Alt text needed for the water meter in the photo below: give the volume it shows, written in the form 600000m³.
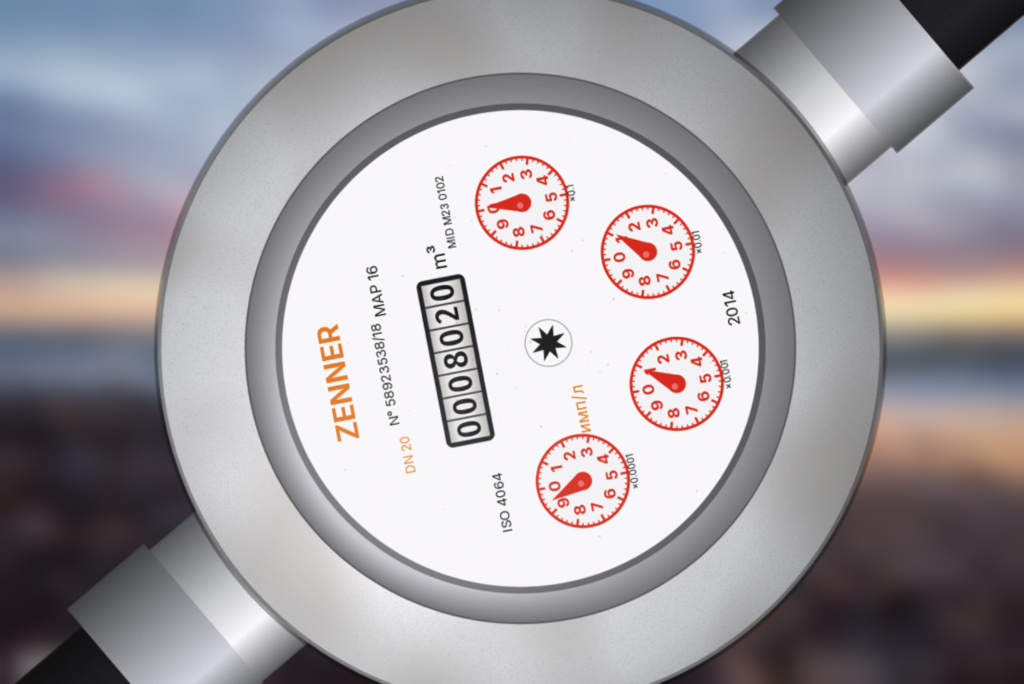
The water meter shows 8020.0109m³
